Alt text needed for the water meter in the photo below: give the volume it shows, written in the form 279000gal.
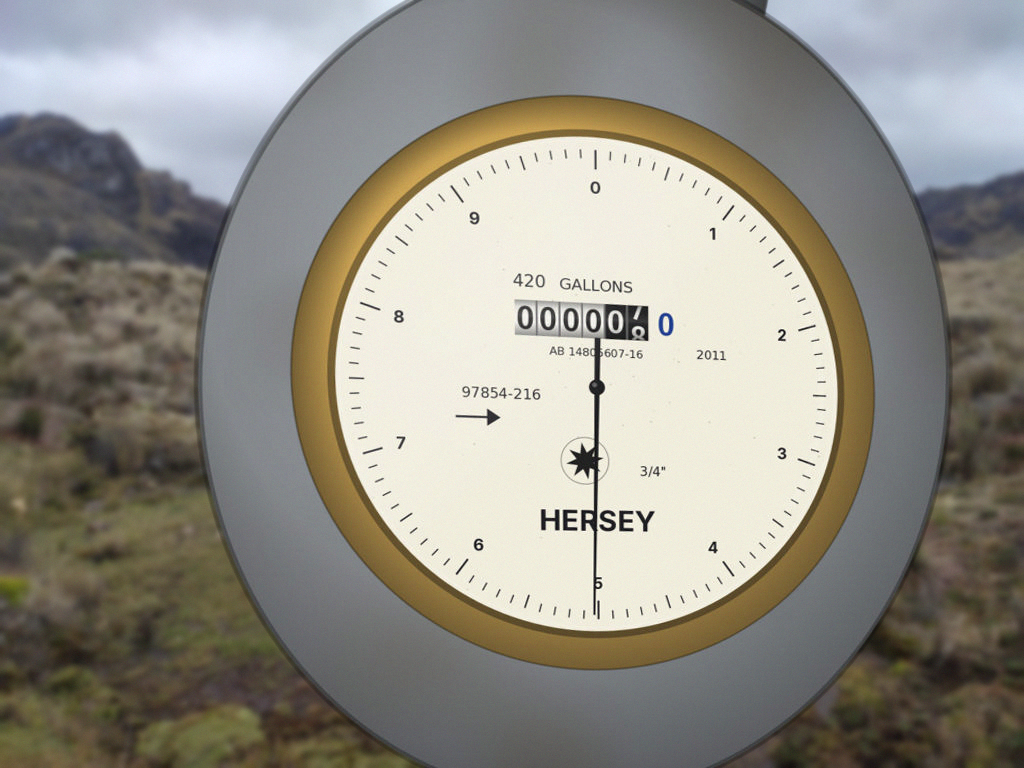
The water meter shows 75.0gal
